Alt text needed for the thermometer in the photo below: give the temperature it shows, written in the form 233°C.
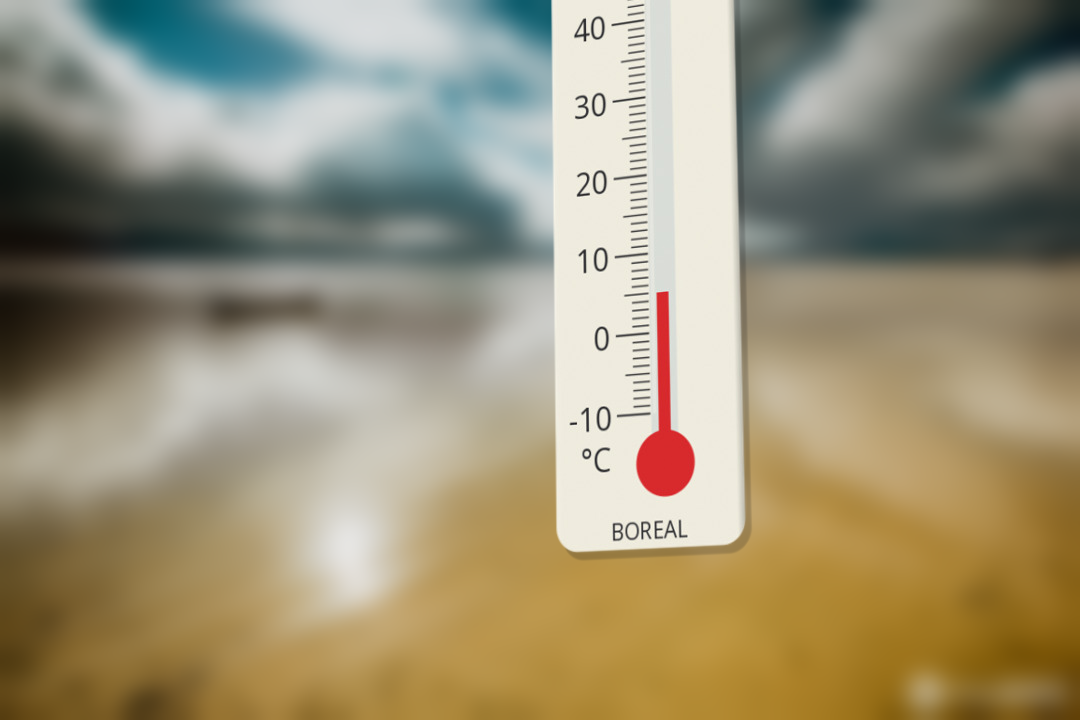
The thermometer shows 5°C
